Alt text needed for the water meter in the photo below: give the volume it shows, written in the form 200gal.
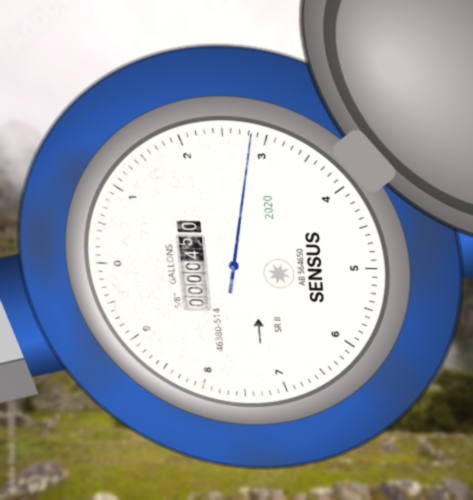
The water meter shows 452.8gal
